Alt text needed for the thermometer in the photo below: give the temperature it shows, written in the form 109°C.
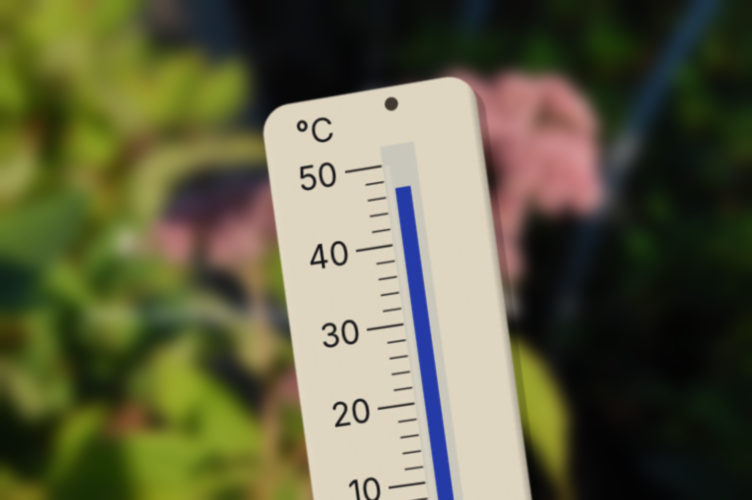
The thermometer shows 47°C
